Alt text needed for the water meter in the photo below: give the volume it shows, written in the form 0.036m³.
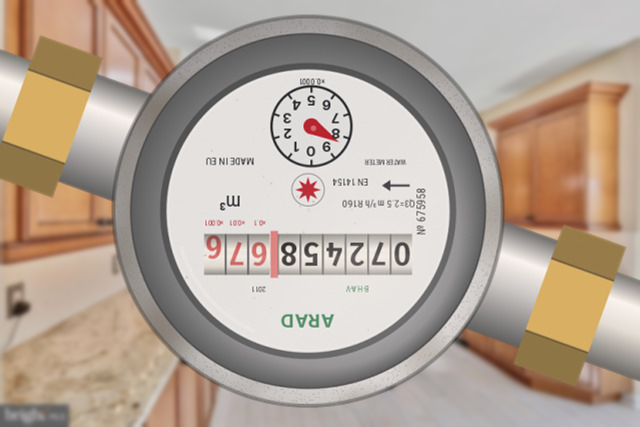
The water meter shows 72458.6758m³
